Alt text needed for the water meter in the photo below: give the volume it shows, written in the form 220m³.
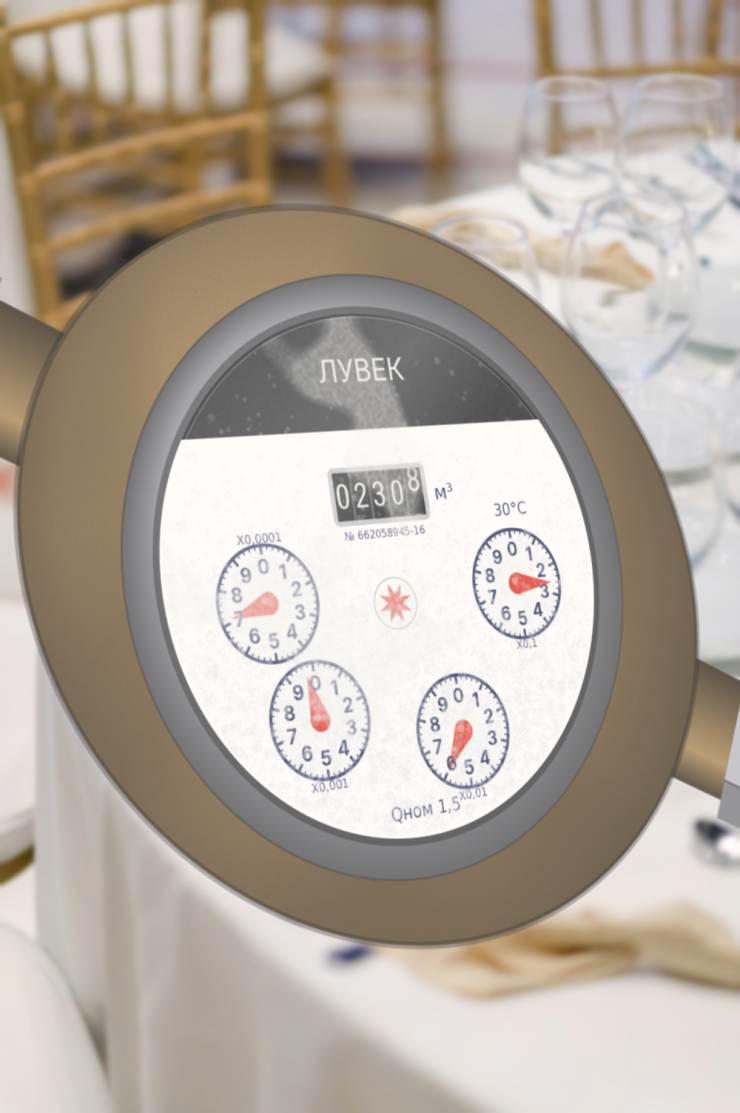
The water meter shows 2308.2597m³
